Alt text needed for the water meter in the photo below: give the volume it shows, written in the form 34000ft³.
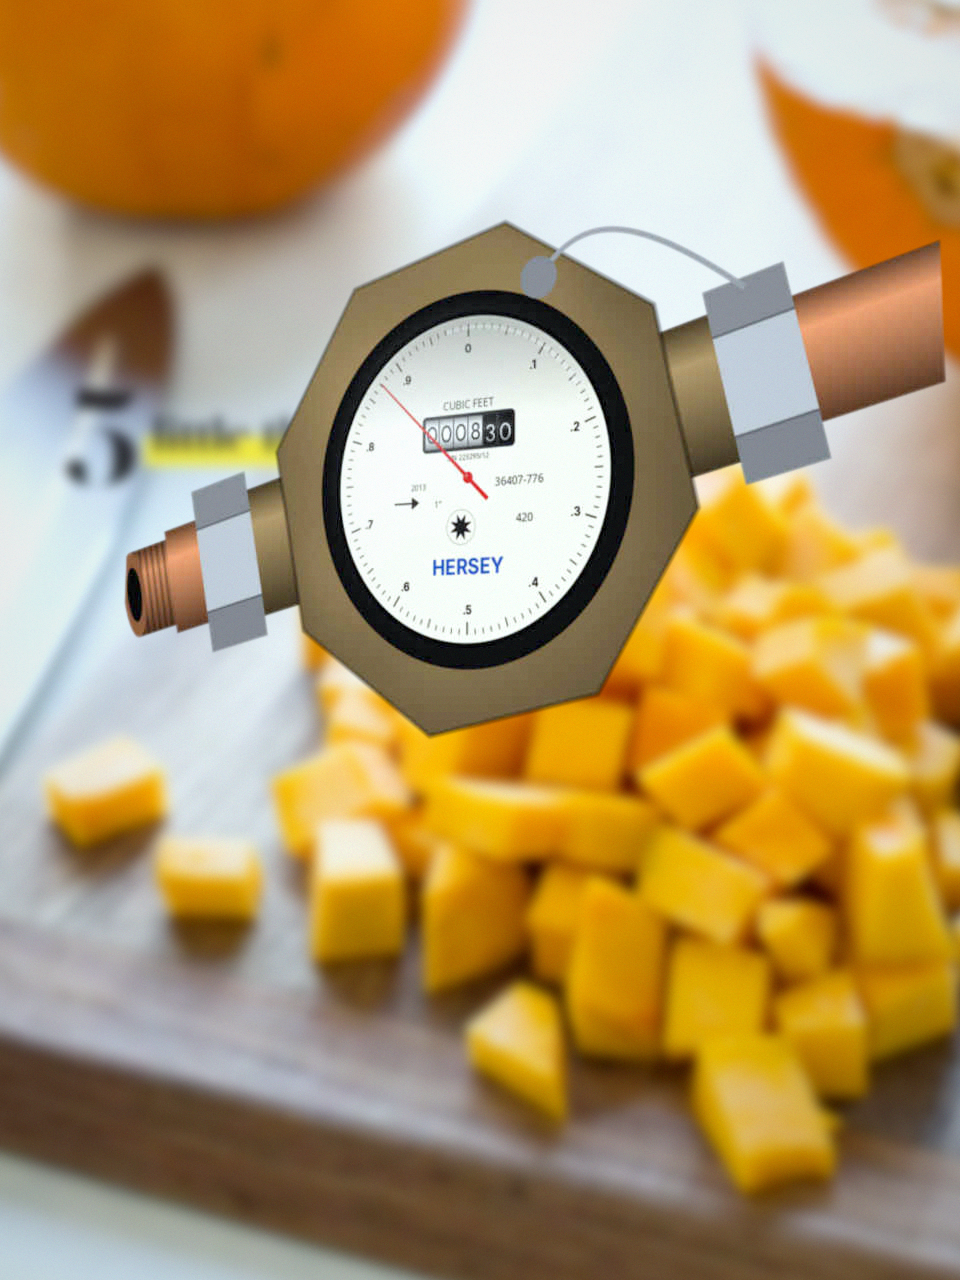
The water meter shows 829.87ft³
